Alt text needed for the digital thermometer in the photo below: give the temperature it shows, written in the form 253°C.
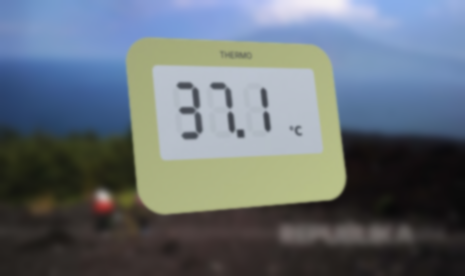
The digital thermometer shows 37.1°C
